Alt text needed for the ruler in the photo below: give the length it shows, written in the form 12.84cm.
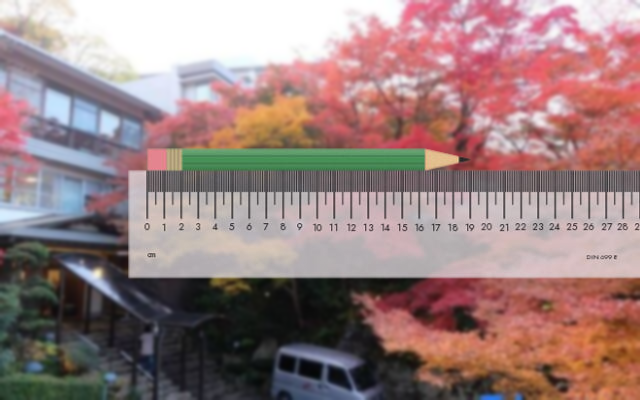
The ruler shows 19cm
